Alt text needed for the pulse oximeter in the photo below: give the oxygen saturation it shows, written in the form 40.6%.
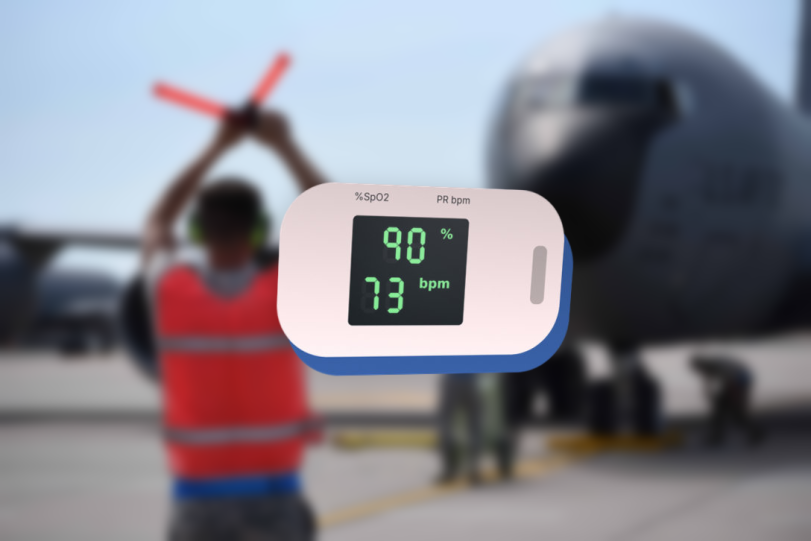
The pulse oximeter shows 90%
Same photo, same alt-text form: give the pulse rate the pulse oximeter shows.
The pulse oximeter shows 73bpm
